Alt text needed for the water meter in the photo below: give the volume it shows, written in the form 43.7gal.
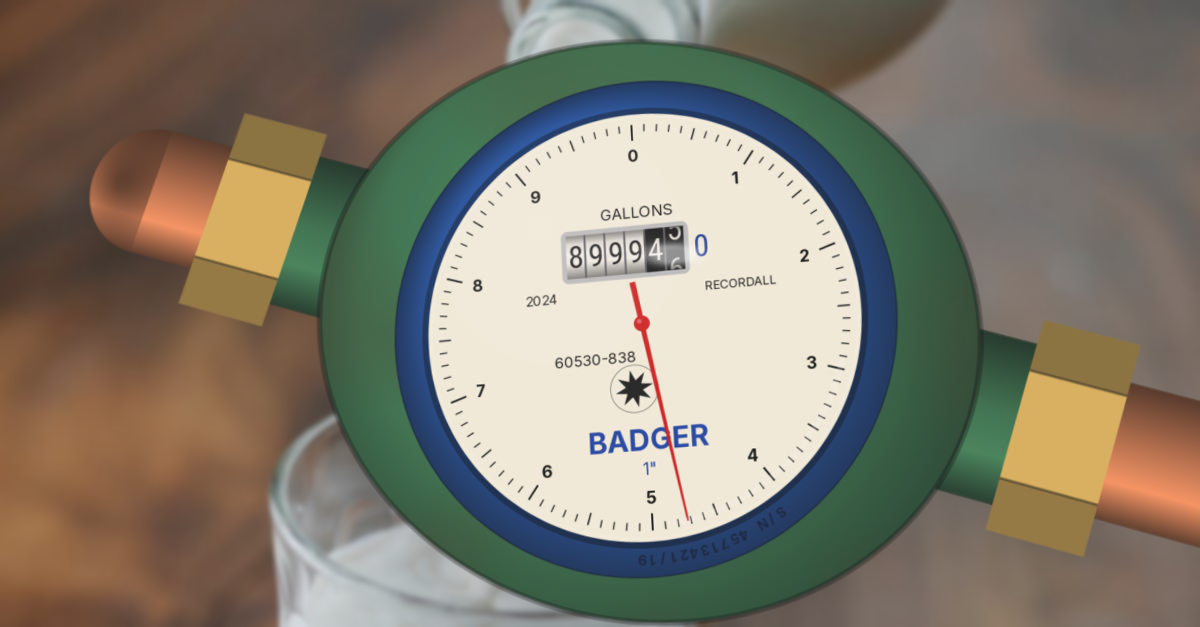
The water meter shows 8999454.7gal
